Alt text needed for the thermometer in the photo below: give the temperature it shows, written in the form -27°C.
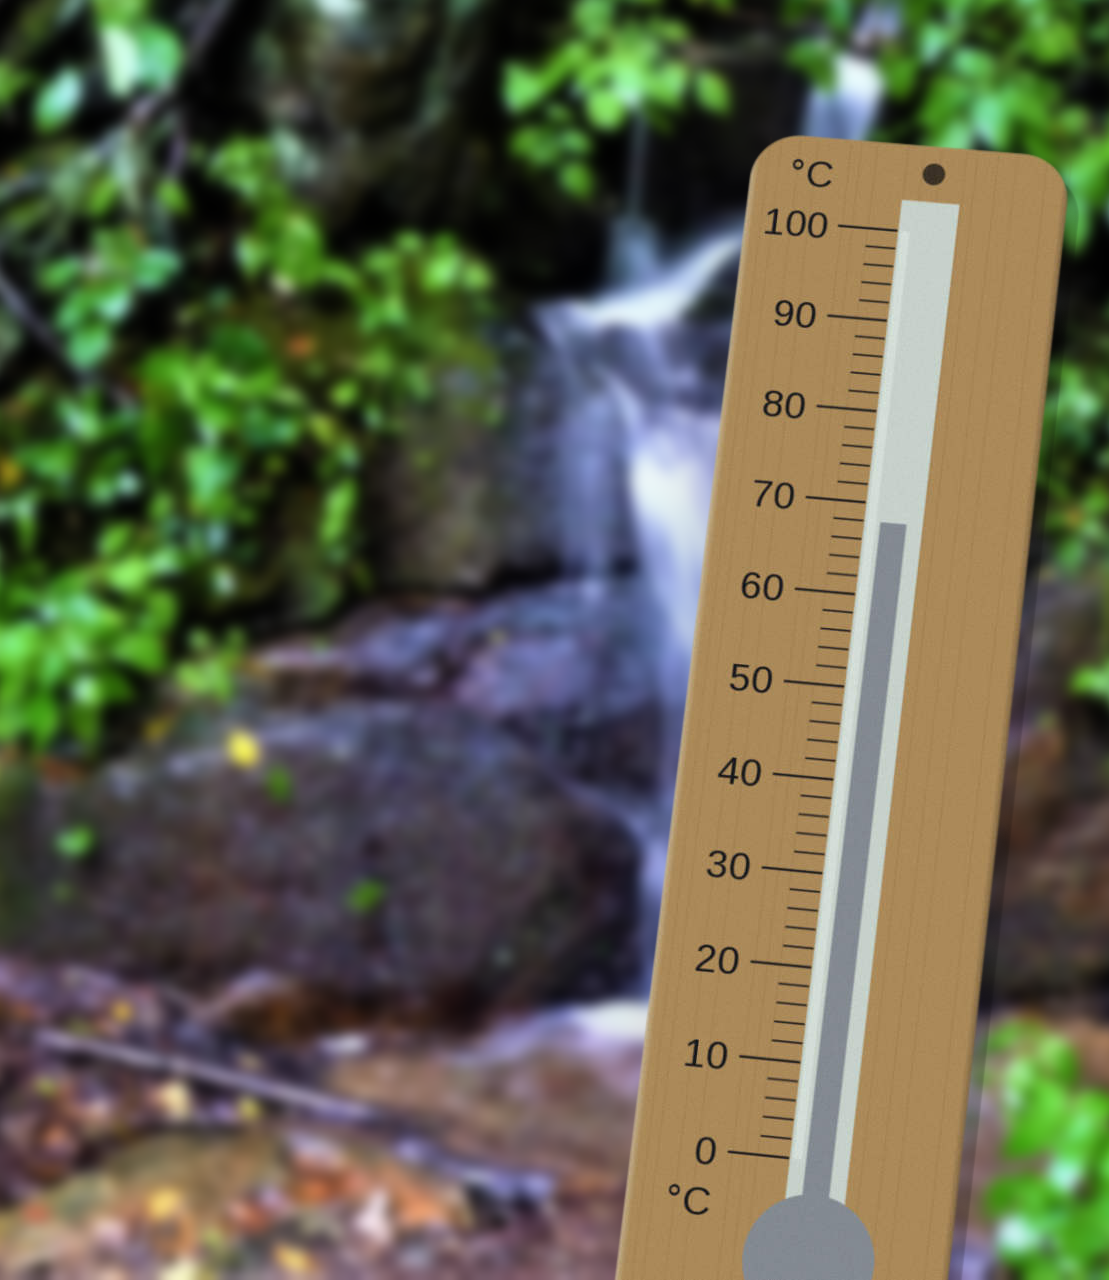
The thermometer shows 68°C
